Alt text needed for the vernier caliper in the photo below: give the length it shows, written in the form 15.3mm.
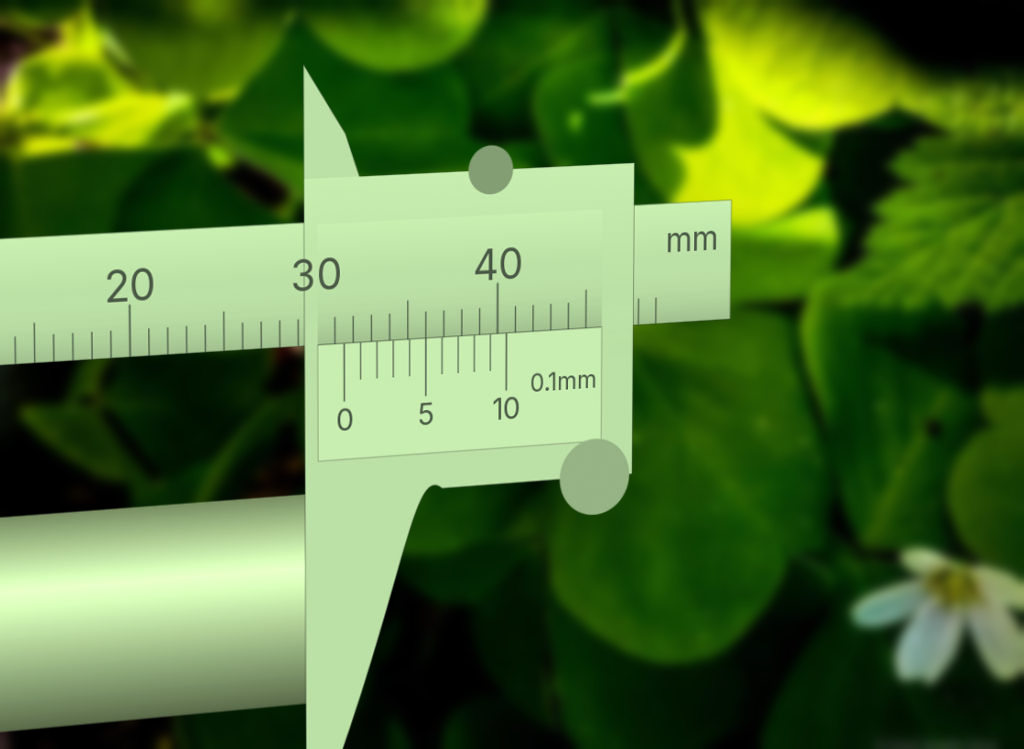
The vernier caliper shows 31.5mm
